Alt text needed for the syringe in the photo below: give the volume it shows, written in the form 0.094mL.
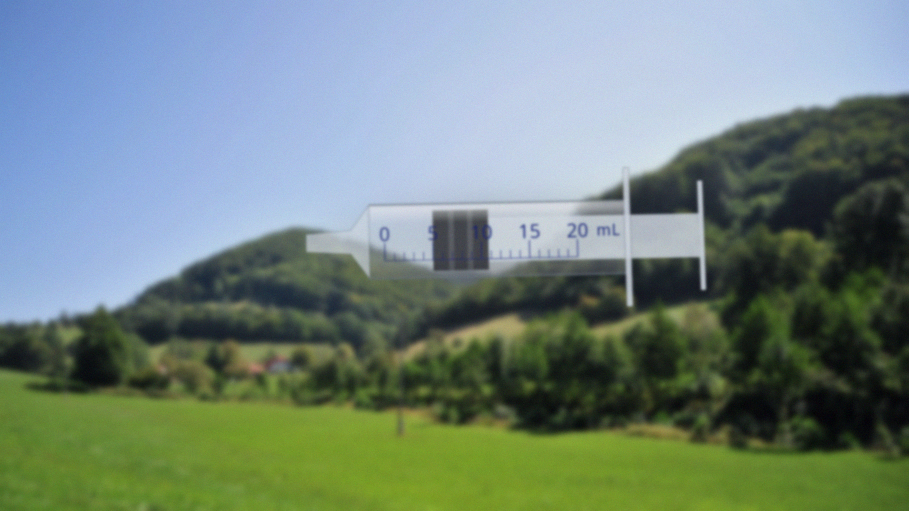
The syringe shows 5mL
